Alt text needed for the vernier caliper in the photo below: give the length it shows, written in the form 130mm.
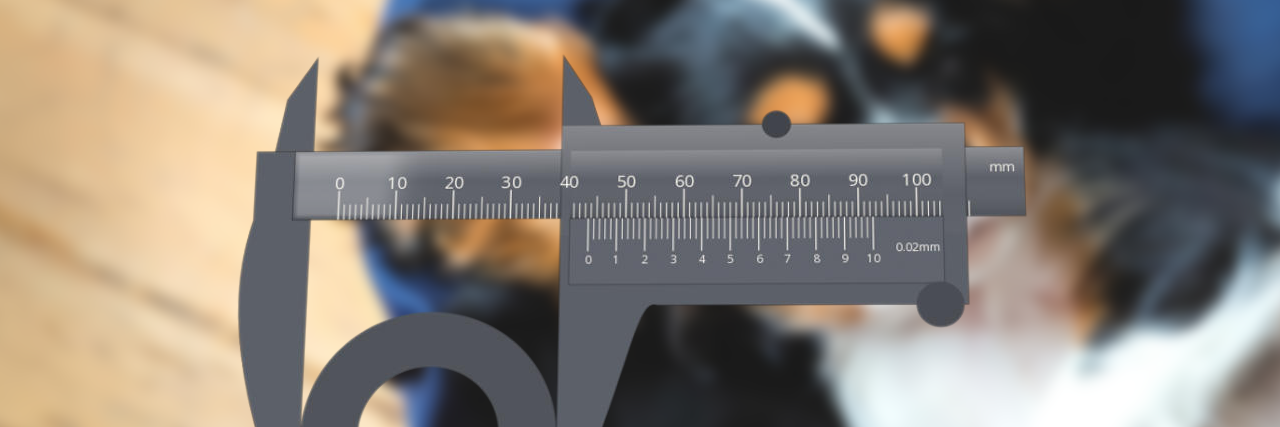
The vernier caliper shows 43.5mm
